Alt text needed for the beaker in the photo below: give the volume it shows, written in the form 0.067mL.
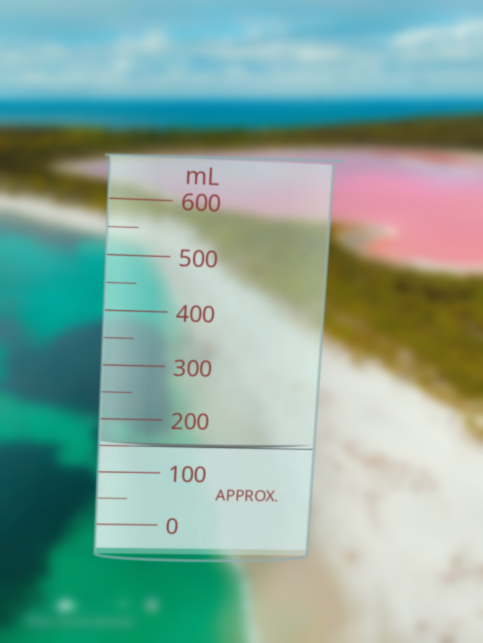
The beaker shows 150mL
